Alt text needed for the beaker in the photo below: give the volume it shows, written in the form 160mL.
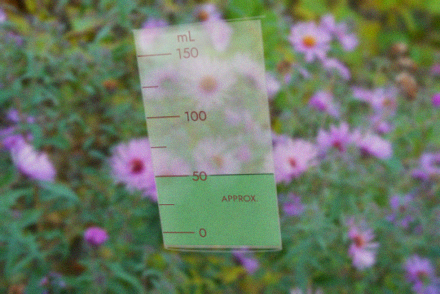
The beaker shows 50mL
